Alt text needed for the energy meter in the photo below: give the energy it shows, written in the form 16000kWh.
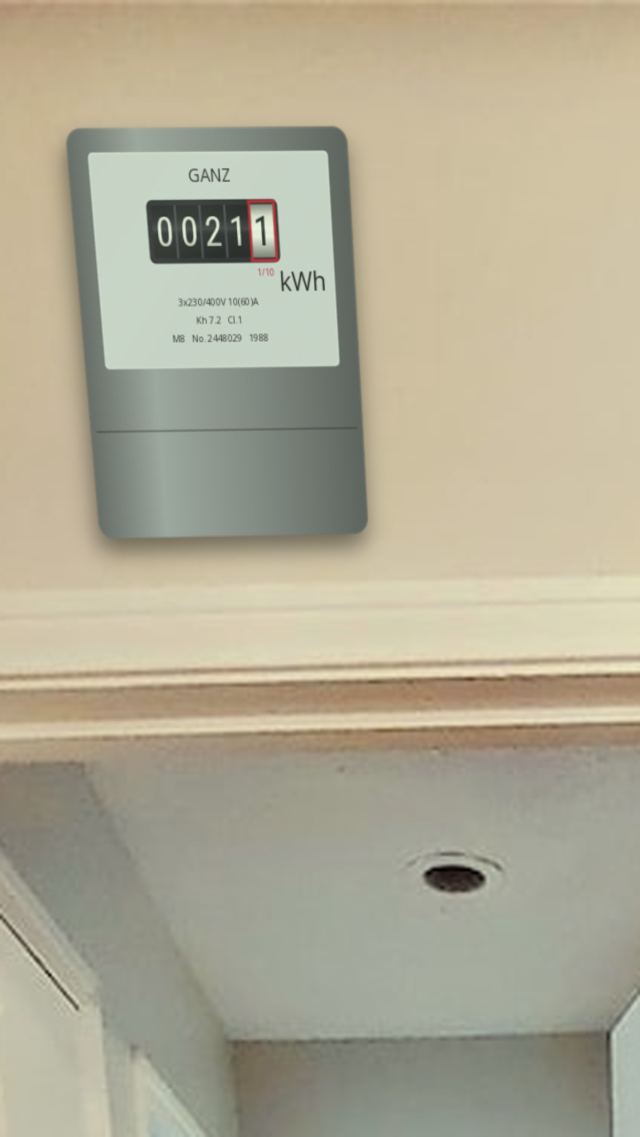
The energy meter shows 21.1kWh
